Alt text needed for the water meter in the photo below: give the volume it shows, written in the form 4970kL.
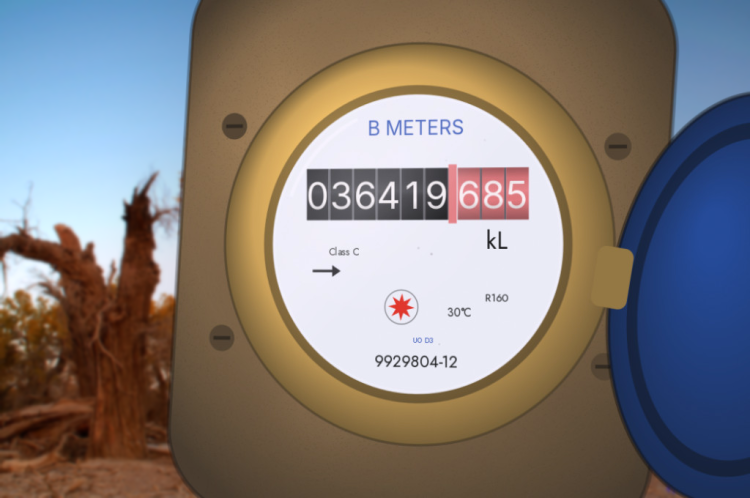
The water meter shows 36419.685kL
